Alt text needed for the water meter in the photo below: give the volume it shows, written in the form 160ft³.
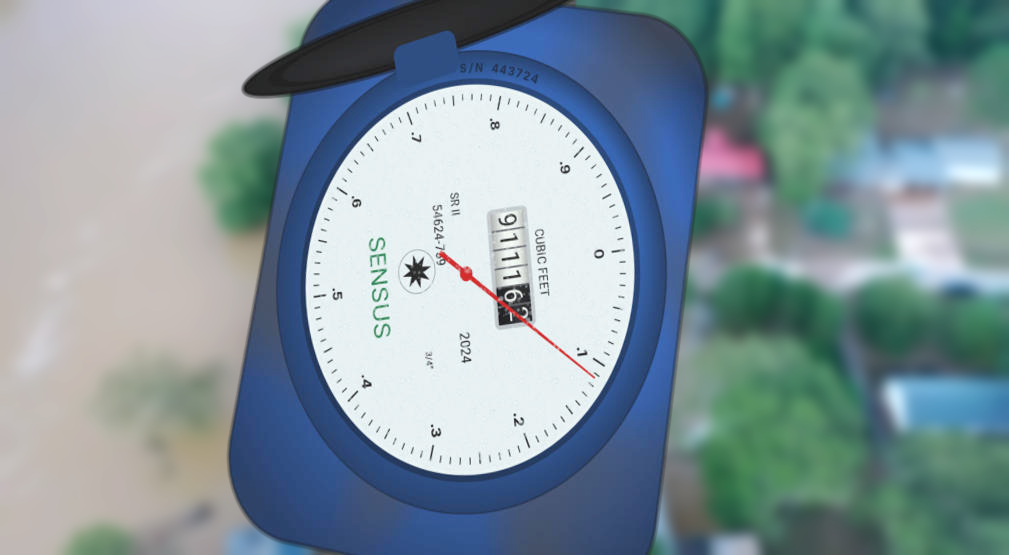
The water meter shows 911162.11ft³
